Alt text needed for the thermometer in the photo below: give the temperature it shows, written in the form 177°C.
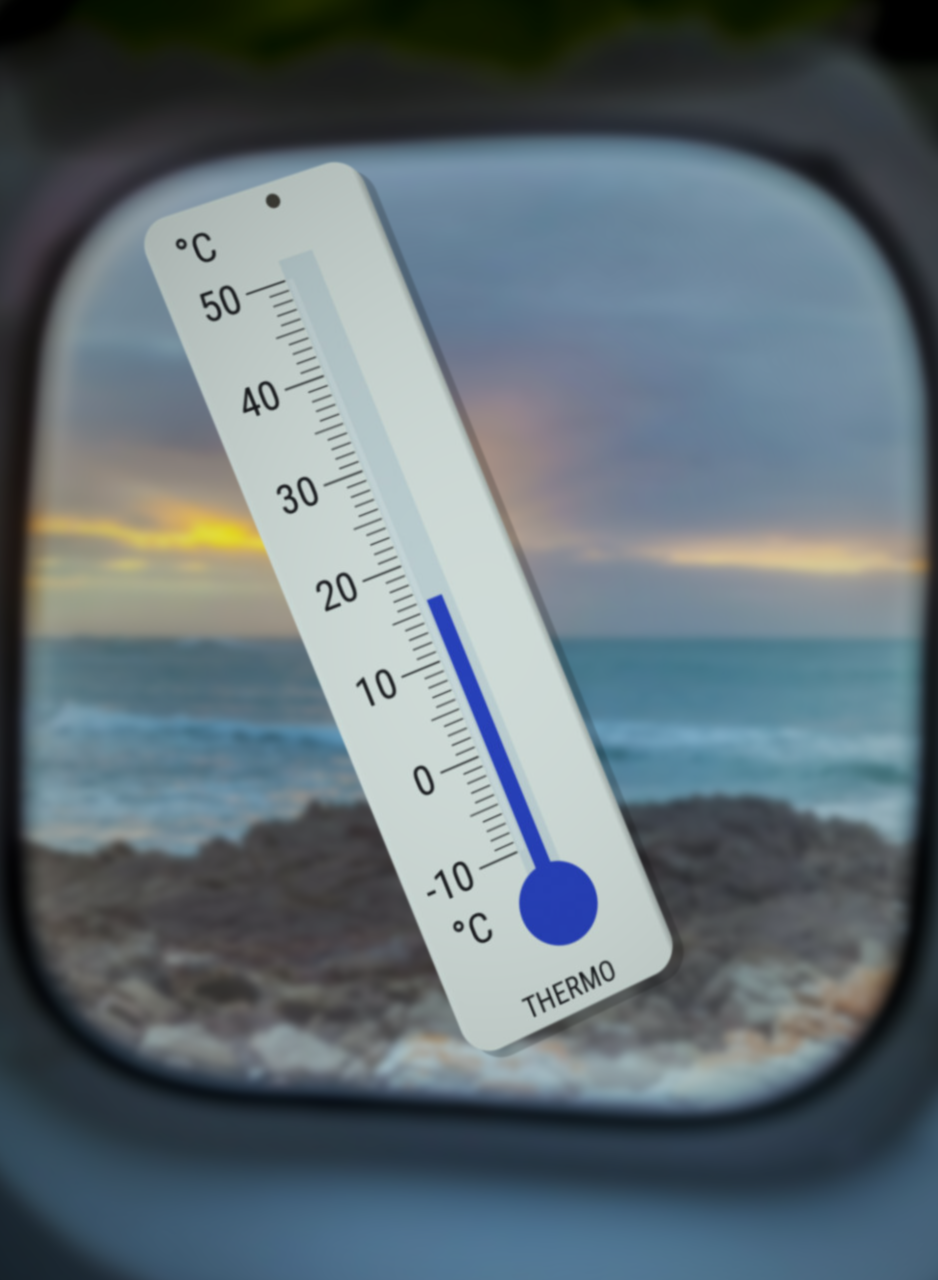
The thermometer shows 16°C
